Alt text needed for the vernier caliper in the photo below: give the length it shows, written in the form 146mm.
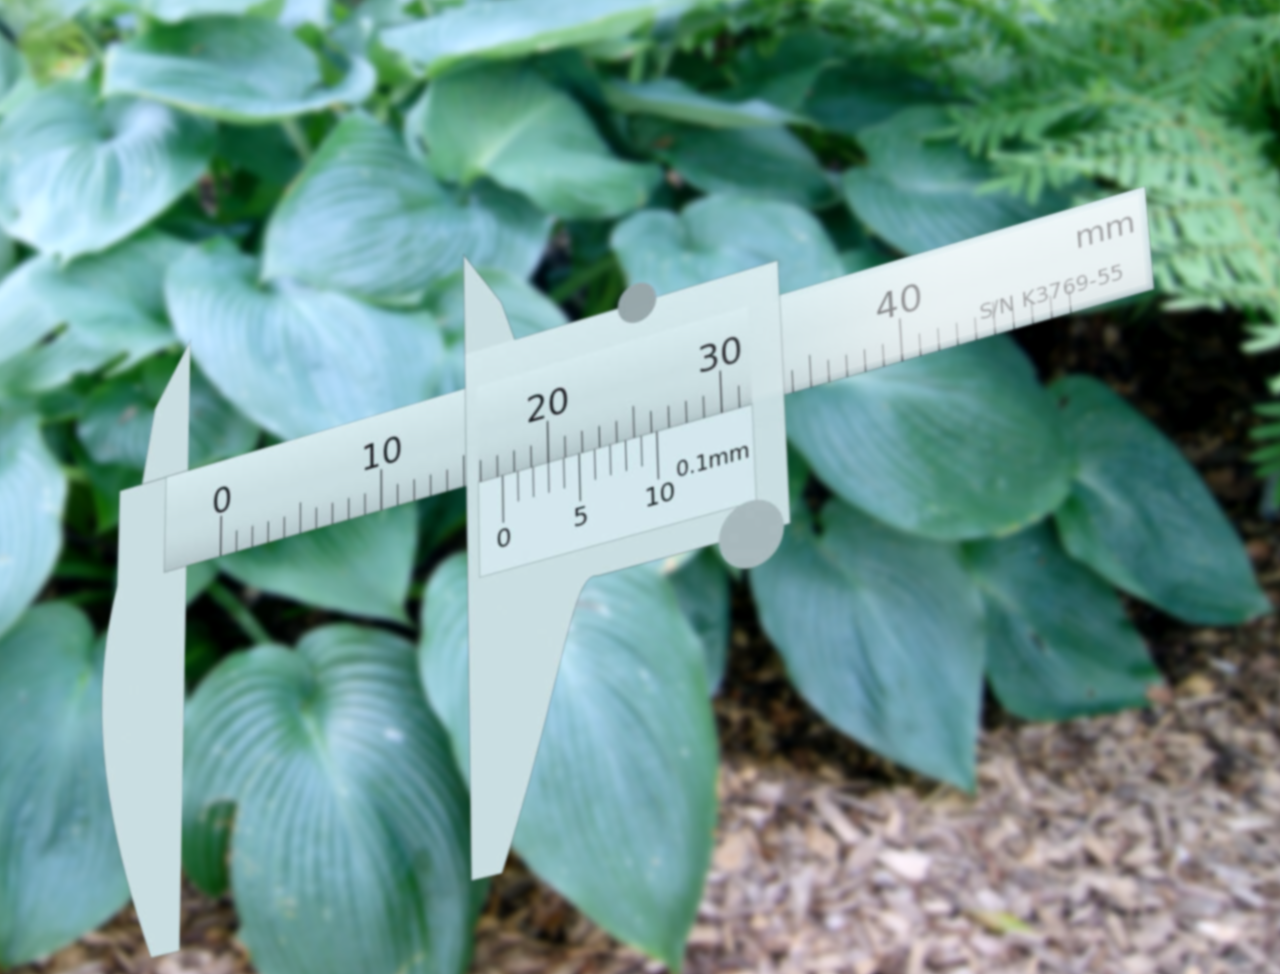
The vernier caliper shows 17.3mm
